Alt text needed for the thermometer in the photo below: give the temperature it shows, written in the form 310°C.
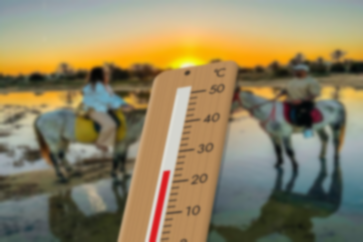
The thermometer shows 24°C
